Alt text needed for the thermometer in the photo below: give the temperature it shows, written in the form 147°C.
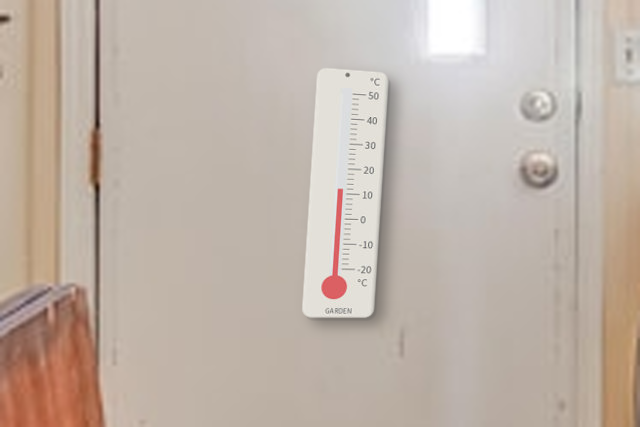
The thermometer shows 12°C
